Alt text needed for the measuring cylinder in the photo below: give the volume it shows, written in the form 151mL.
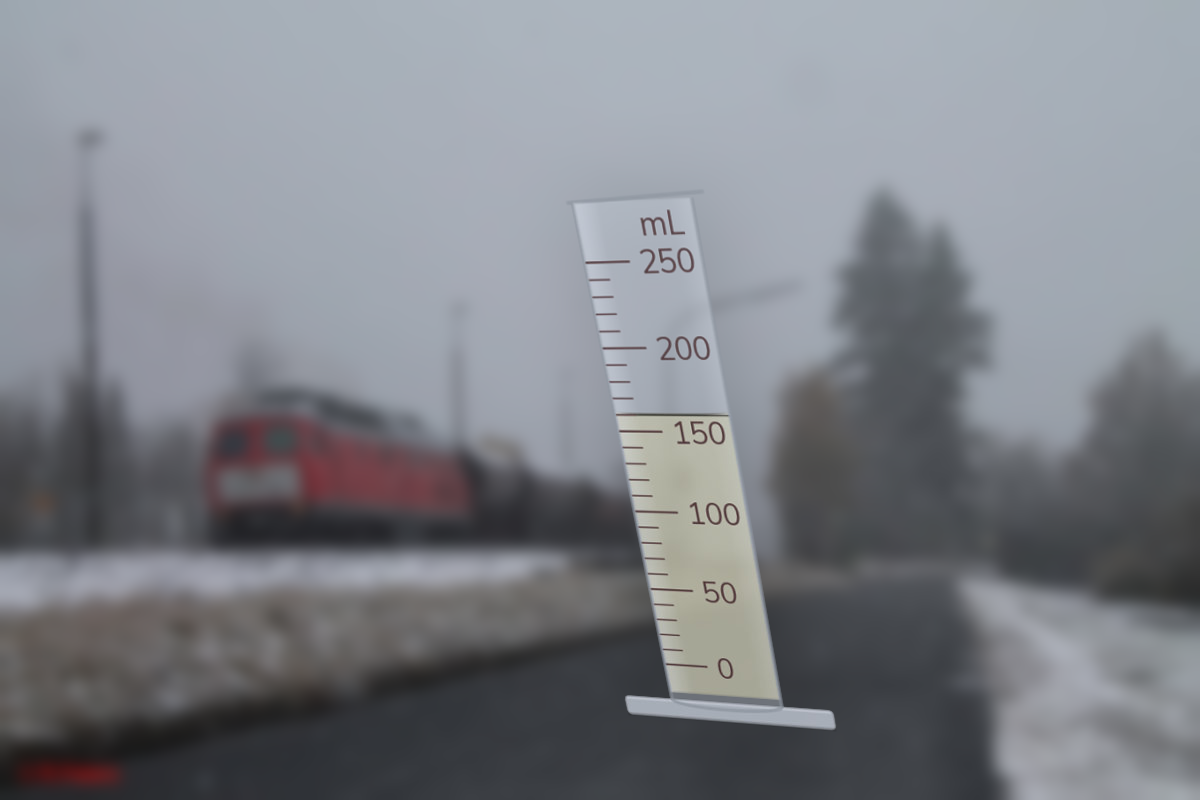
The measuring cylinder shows 160mL
